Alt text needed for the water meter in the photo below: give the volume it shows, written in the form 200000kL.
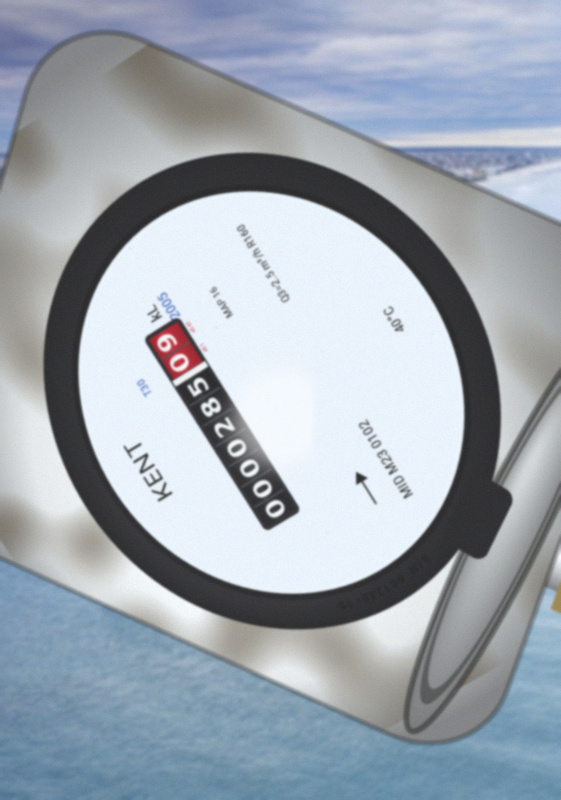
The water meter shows 285.09kL
